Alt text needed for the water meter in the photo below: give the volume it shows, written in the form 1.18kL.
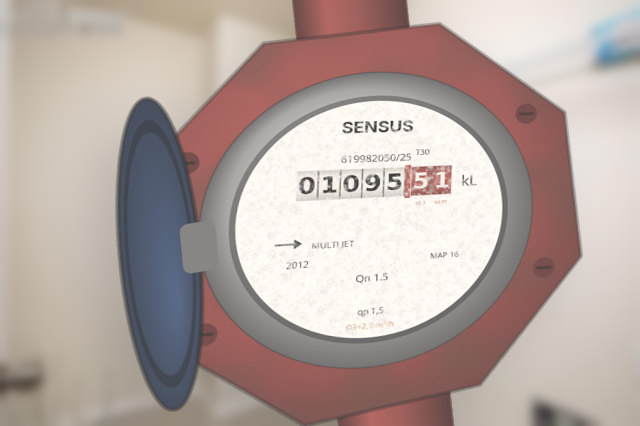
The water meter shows 1095.51kL
